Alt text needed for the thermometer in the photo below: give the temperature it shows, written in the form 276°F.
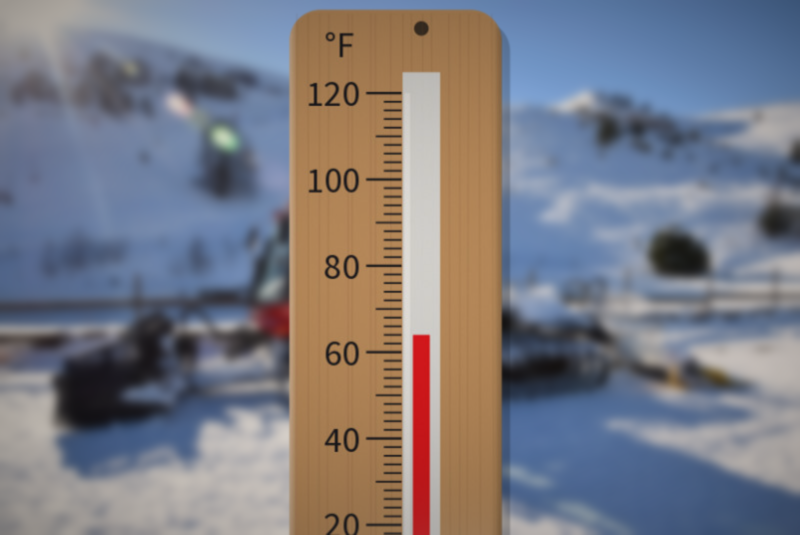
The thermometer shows 64°F
